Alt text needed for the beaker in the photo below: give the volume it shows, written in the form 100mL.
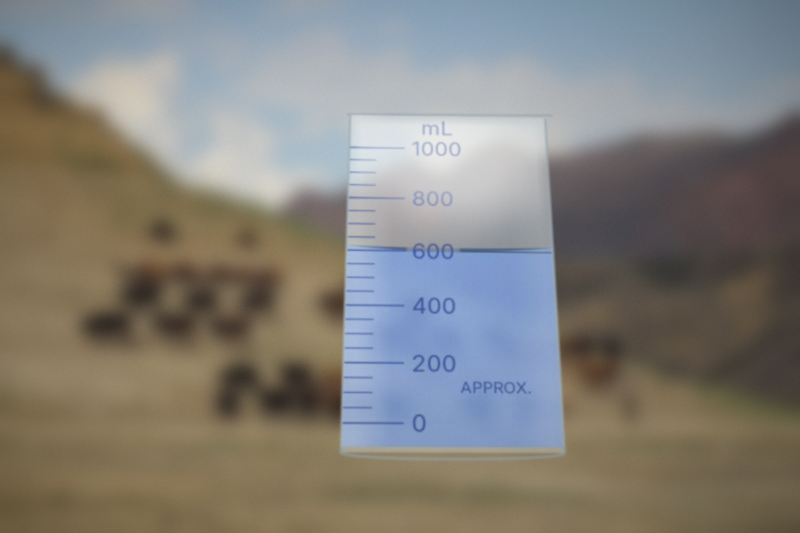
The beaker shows 600mL
